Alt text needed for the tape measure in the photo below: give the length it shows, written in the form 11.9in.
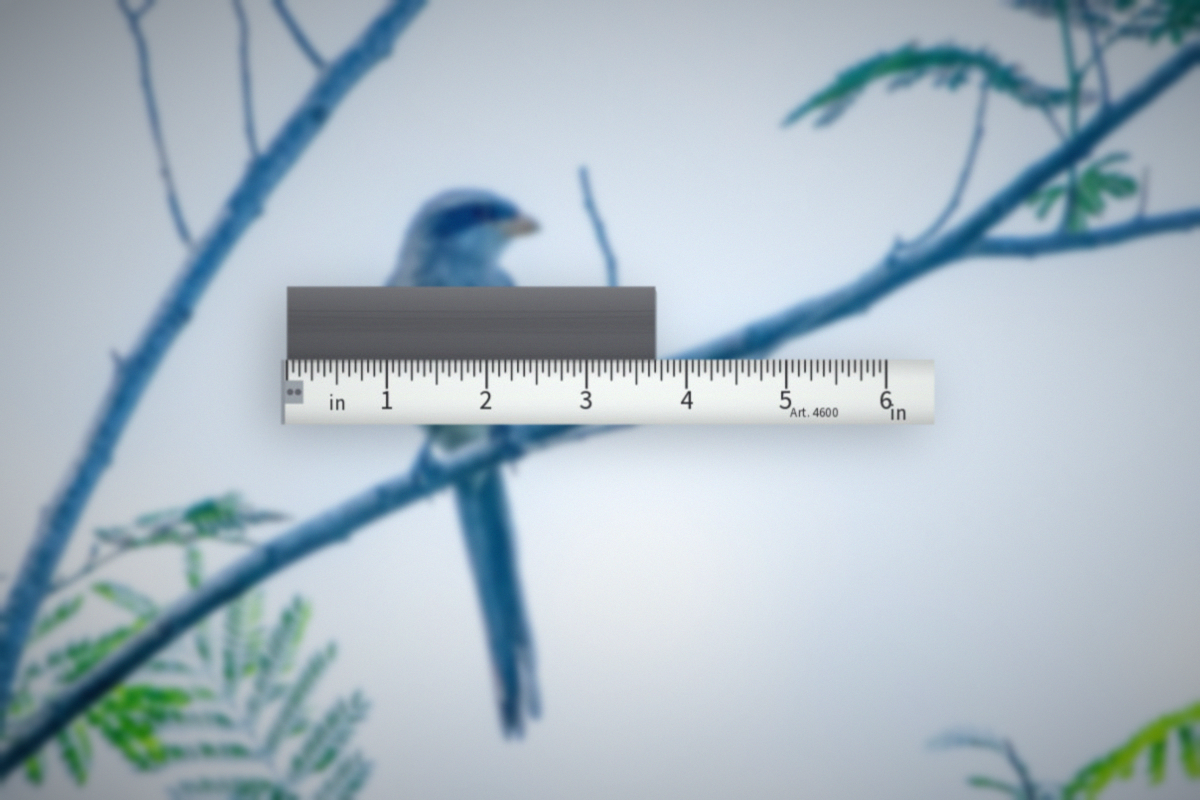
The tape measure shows 3.6875in
